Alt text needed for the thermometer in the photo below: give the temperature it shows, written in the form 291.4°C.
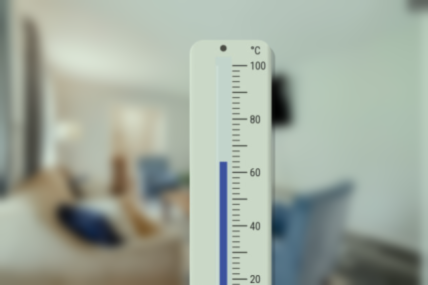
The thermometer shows 64°C
